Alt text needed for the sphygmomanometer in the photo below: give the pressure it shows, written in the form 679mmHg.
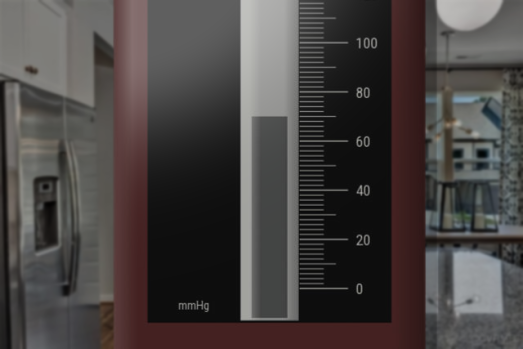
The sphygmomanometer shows 70mmHg
